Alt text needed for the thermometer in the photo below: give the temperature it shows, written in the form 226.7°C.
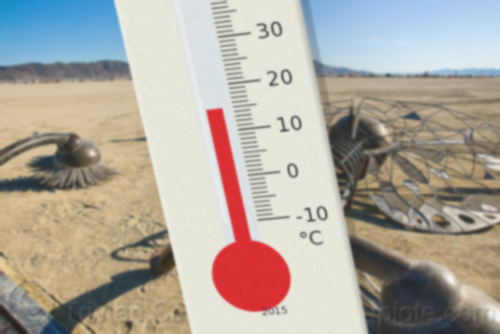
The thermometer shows 15°C
